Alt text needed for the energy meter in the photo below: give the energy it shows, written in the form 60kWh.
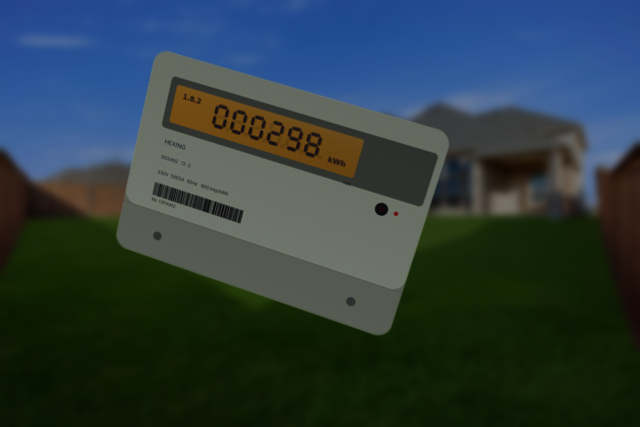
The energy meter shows 298kWh
